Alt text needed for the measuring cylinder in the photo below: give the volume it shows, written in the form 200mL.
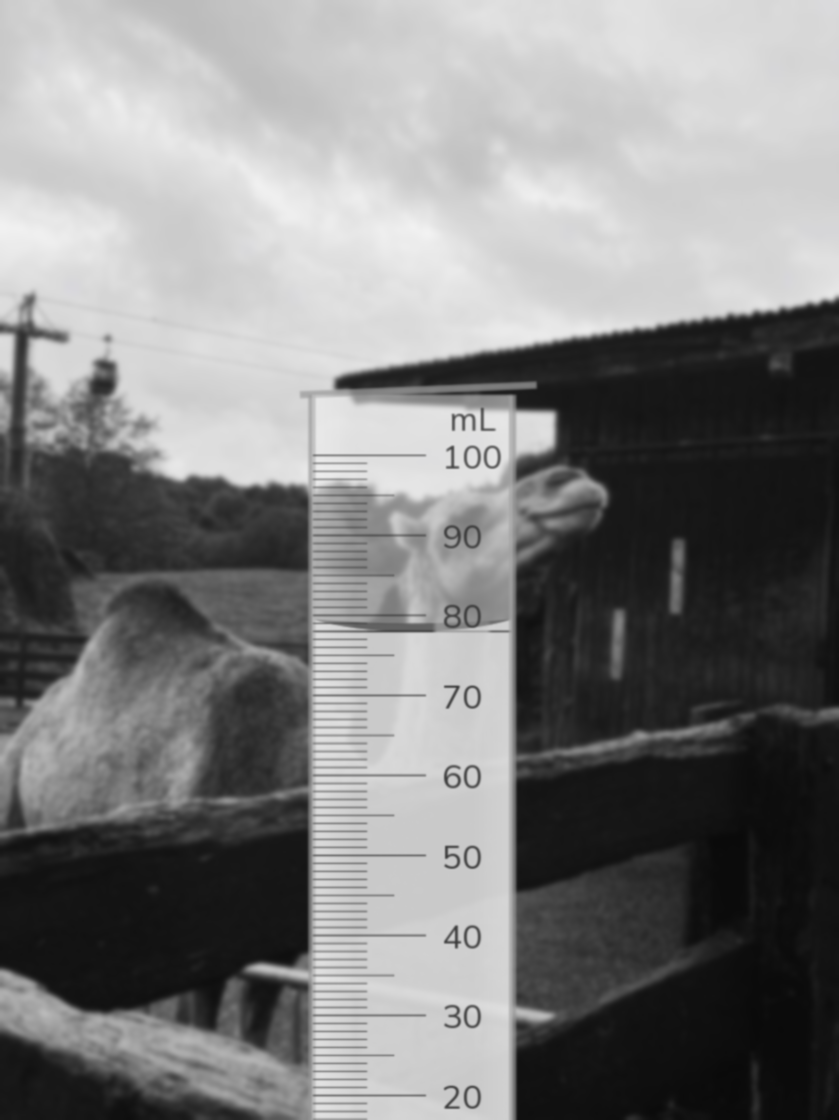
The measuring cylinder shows 78mL
